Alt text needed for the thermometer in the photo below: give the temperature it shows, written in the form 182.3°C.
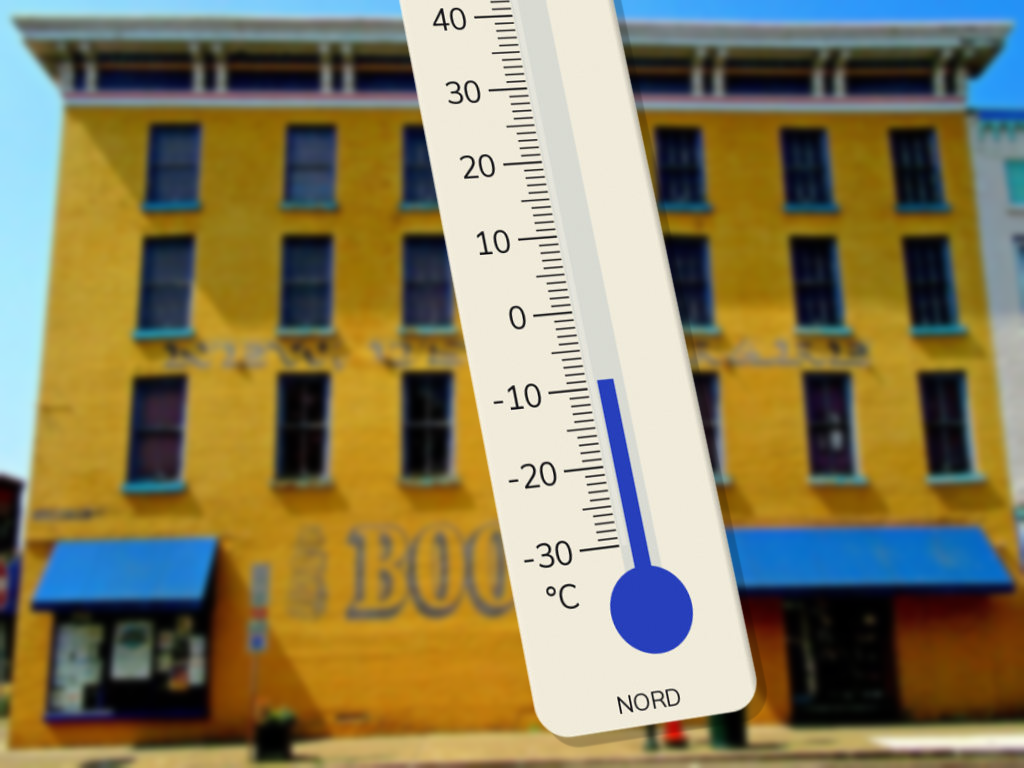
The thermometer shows -9°C
